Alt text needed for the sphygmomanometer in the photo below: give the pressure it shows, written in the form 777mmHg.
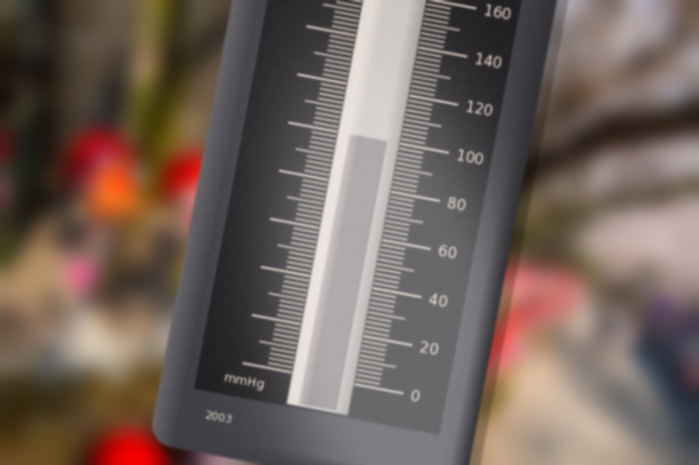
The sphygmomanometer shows 100mmHg
